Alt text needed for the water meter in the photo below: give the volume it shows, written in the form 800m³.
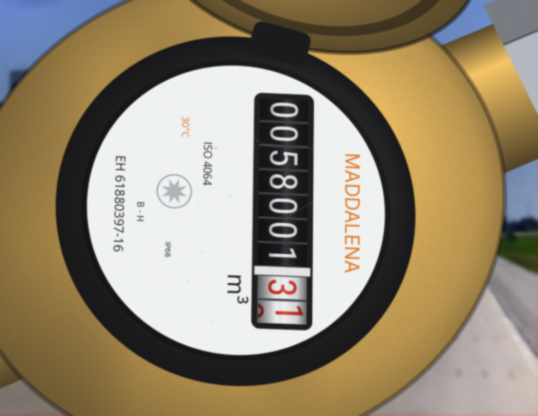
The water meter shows 58001.31m³
